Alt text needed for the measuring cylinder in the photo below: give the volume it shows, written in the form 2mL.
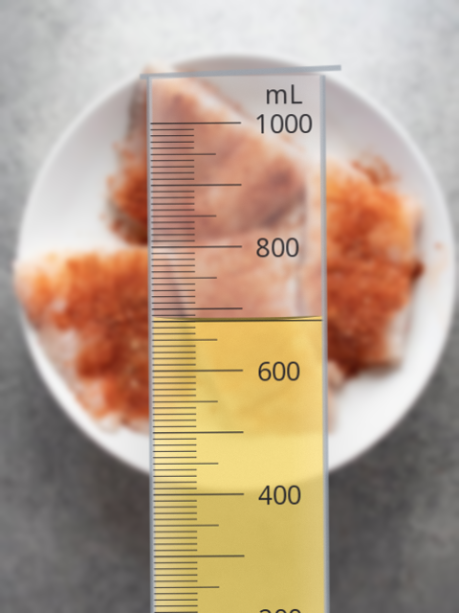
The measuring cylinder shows 680mL
